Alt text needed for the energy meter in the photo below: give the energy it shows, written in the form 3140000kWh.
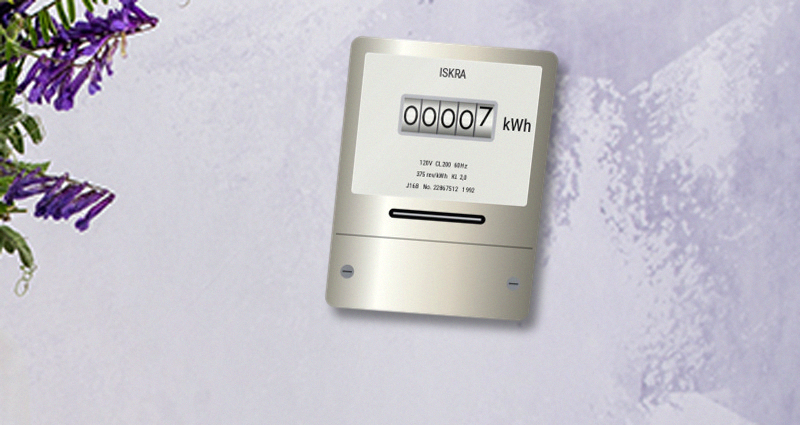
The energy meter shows 7kWh
